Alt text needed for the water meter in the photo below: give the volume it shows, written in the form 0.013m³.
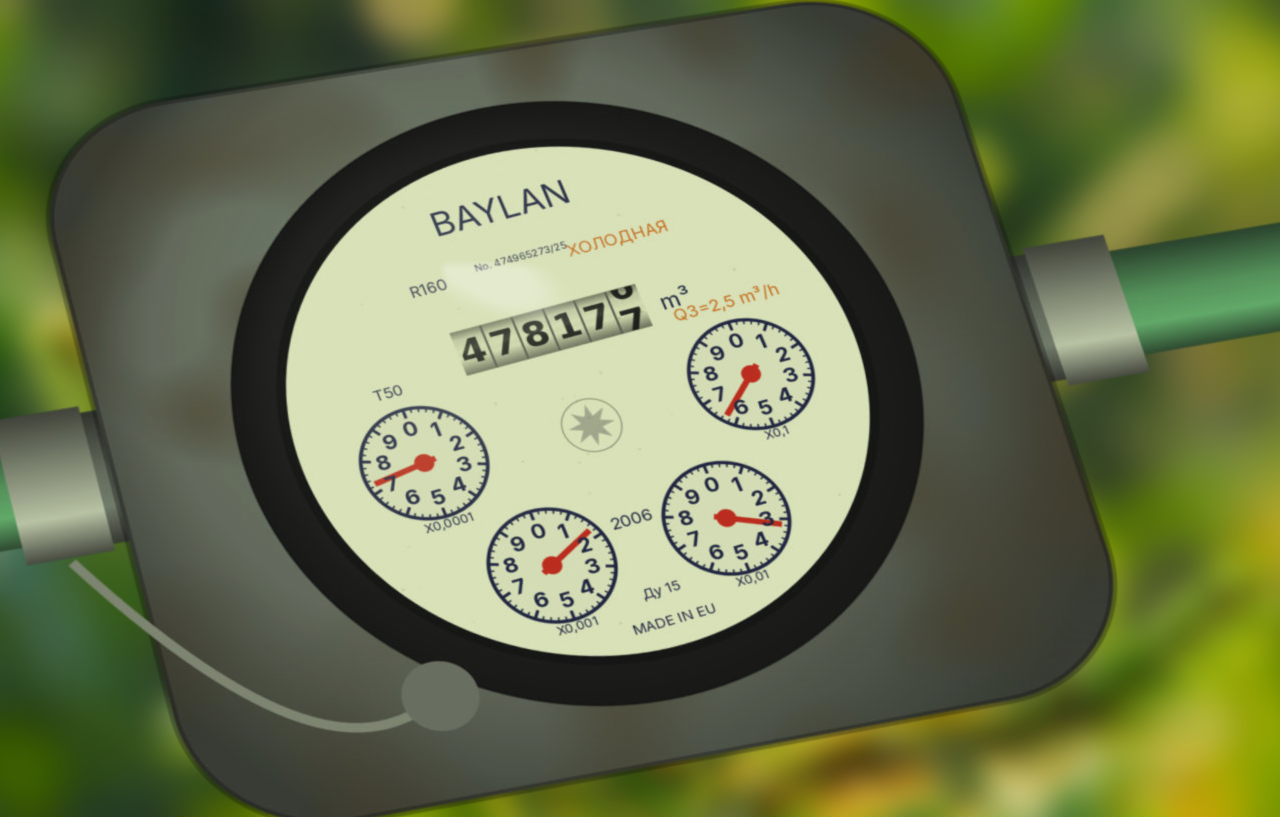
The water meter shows 478176.6317m³
